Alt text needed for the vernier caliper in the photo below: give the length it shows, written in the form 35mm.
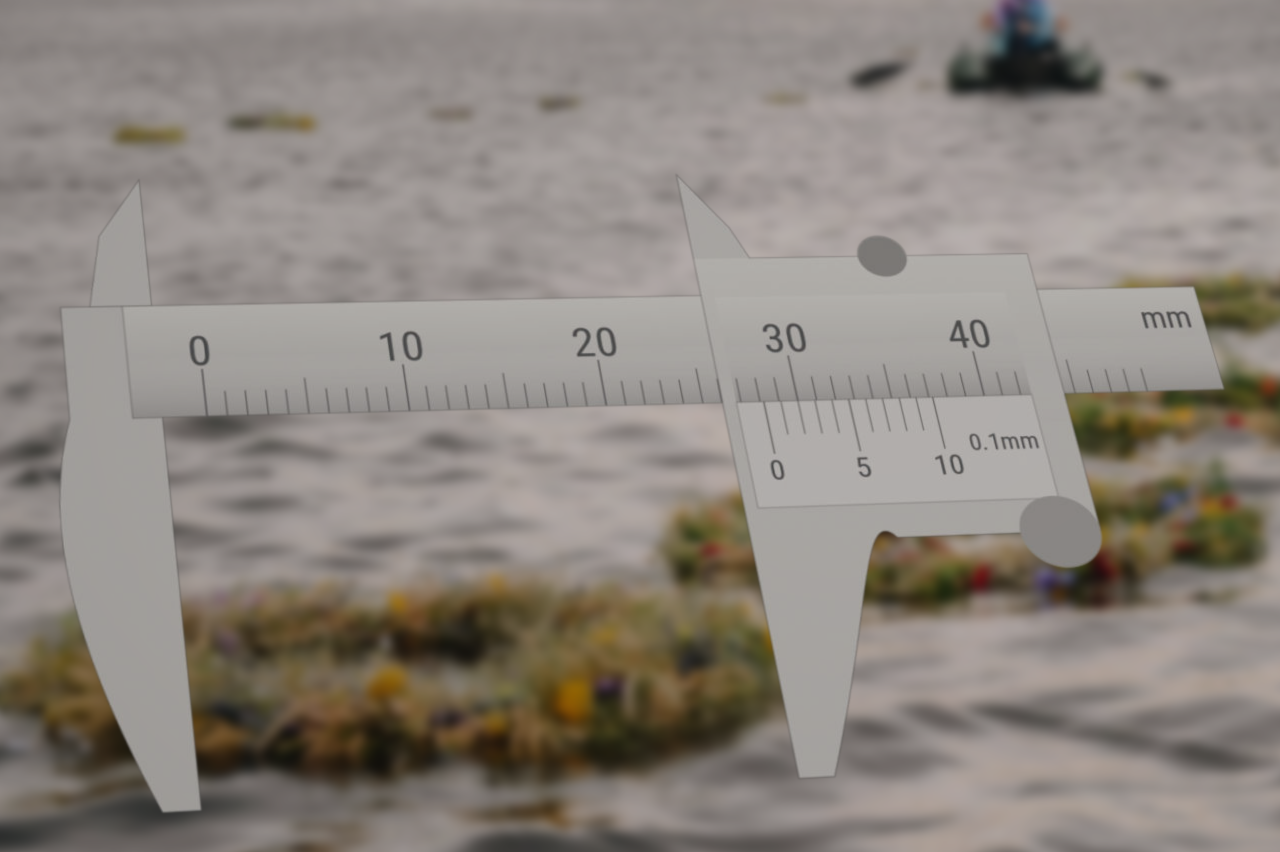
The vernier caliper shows 28.2mm
